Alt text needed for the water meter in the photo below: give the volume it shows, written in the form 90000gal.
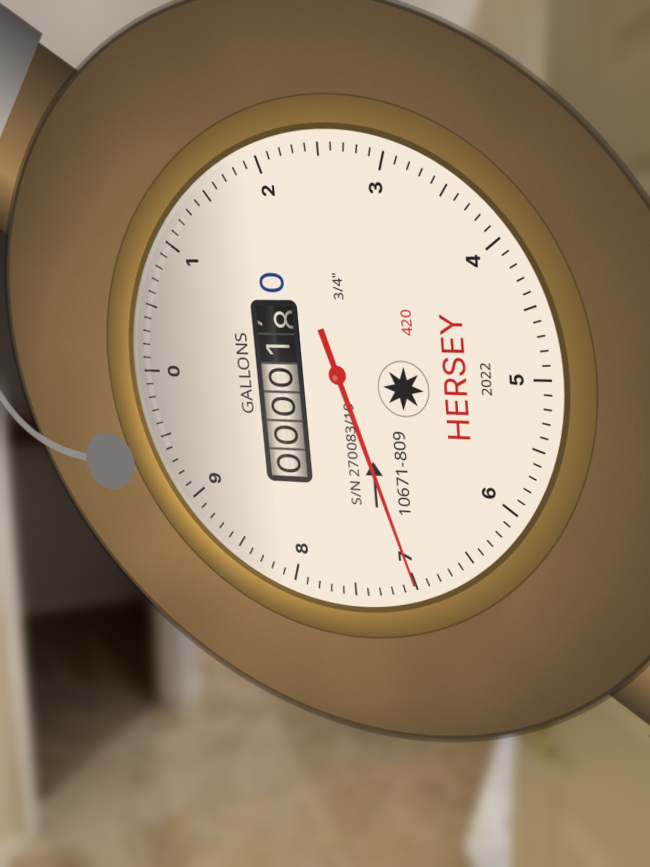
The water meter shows 177.0gal
